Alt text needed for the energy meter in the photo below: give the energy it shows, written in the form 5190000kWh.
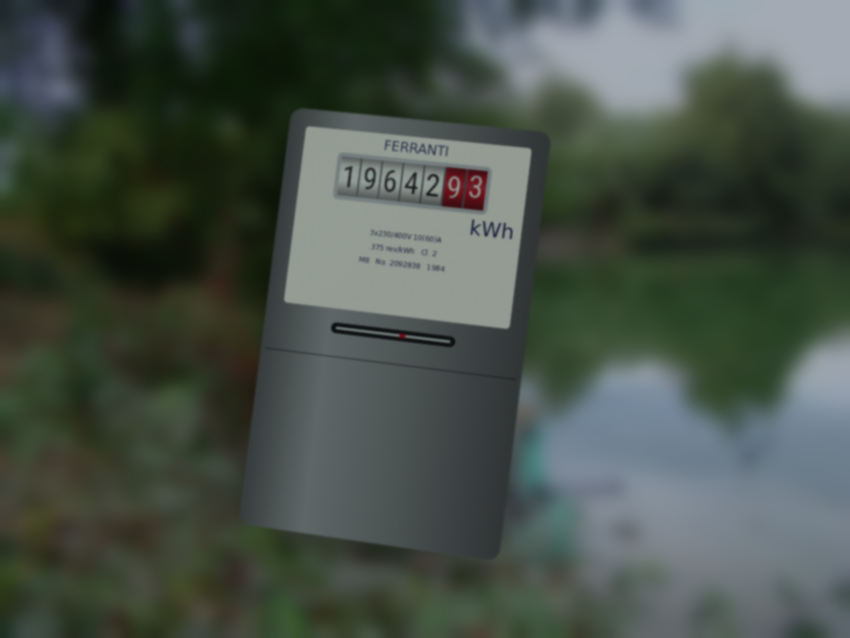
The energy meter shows 19642.93kWh
